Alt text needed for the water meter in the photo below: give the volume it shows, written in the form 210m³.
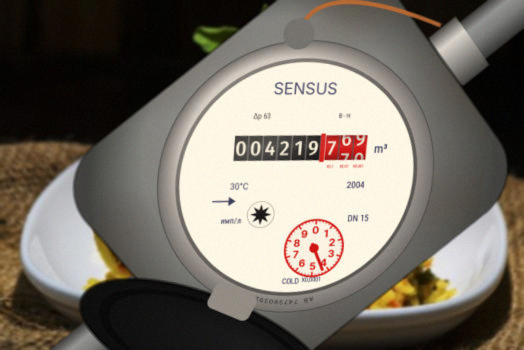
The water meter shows 4219.7694m³
